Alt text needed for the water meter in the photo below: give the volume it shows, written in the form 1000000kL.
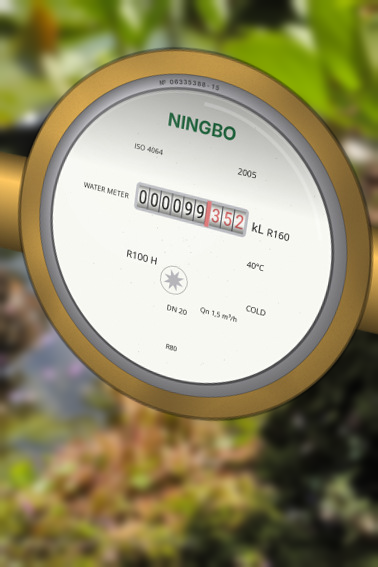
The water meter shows 99.352kL
